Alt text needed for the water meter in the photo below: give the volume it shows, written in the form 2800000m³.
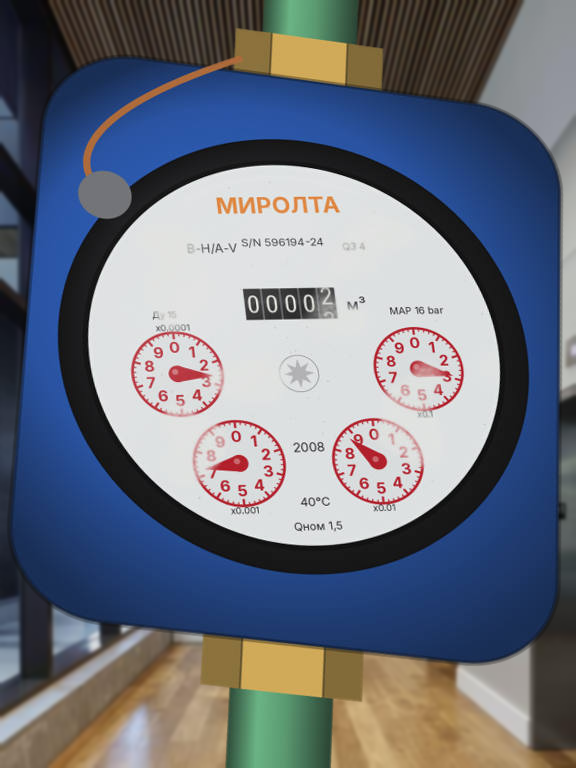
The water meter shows 2.2872m³
